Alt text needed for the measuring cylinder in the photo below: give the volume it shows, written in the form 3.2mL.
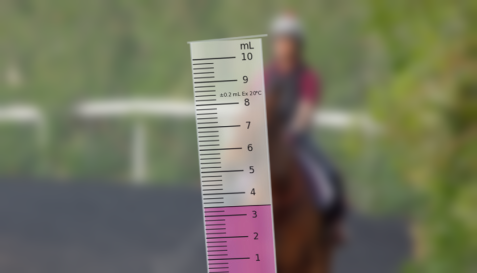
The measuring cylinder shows 3.4mL
